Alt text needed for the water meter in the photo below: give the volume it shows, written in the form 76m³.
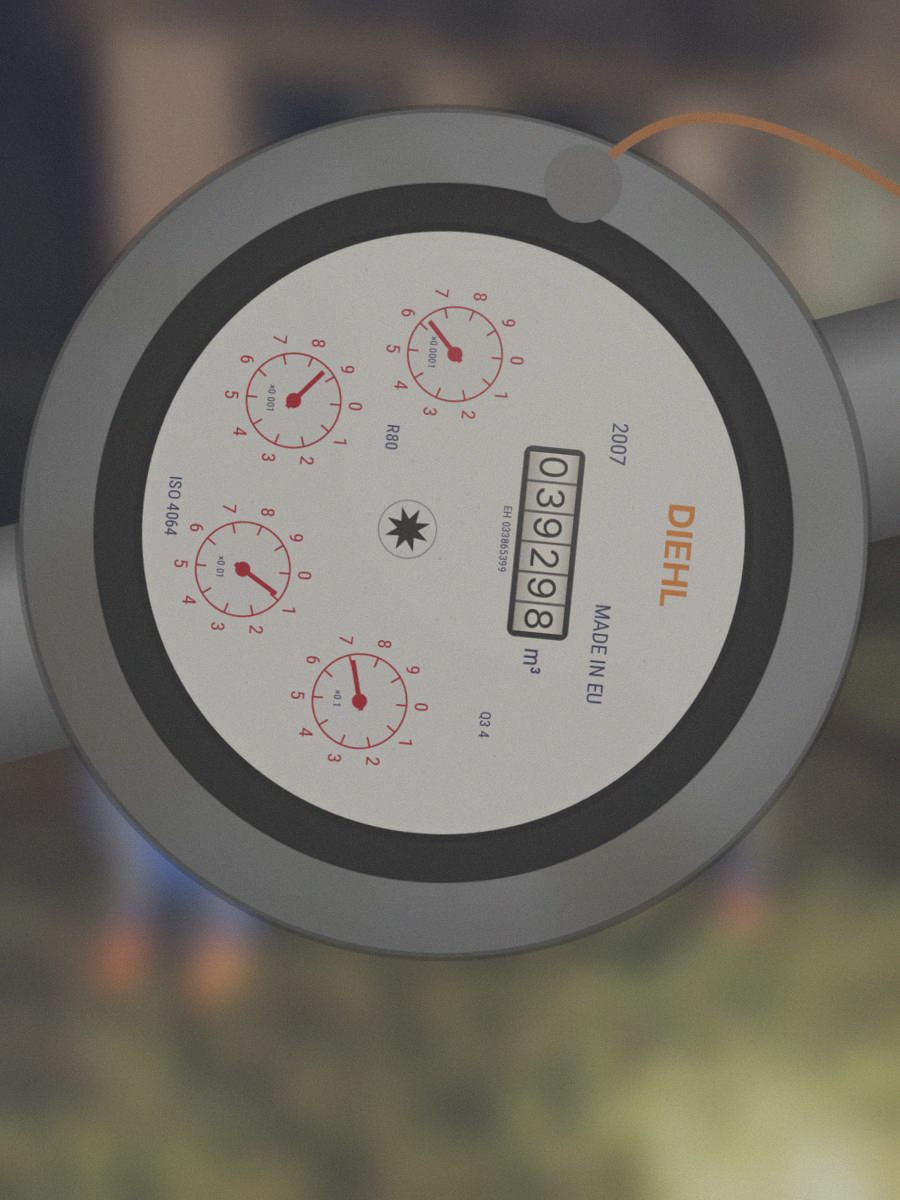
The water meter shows 39298.7086m³
